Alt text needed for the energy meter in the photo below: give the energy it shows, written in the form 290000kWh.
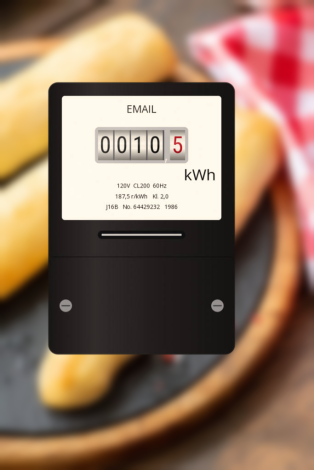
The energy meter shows 10.5kWh
